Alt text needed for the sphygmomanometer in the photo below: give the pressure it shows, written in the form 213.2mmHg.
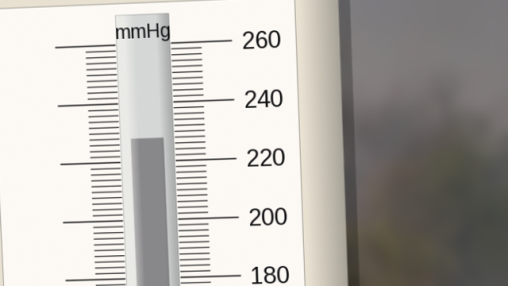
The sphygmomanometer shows 228mmHg
